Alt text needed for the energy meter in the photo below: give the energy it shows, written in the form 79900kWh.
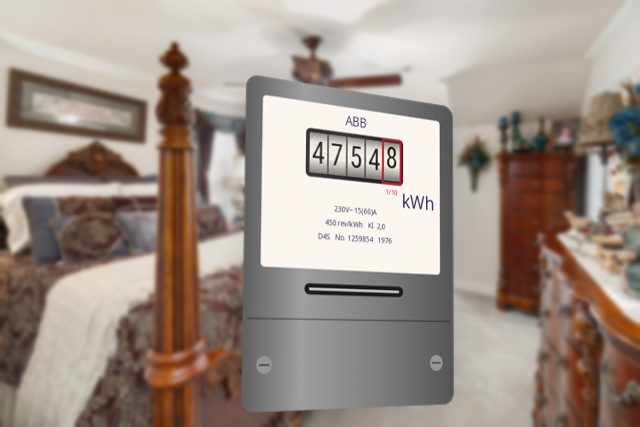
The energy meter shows 4754.8kWh
